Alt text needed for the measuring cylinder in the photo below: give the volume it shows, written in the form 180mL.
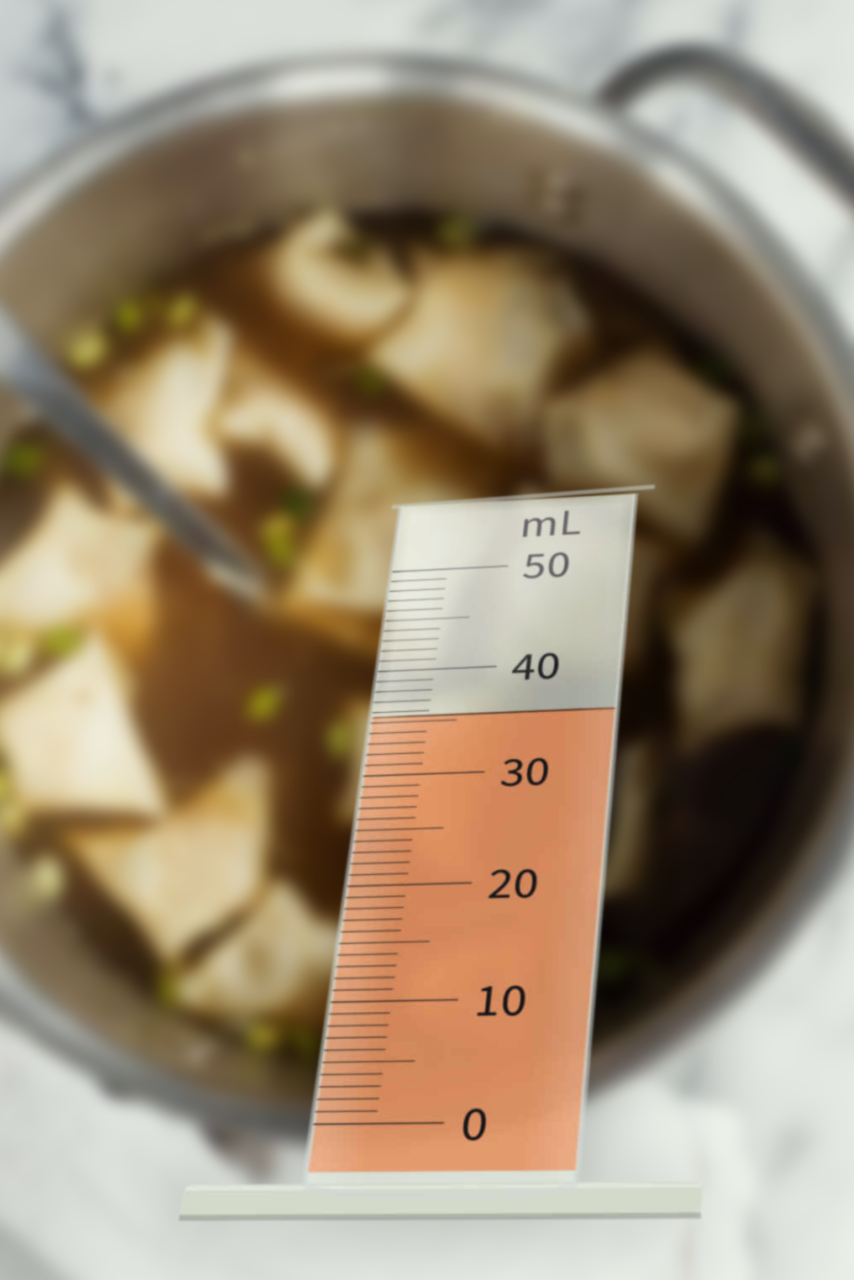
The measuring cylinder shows 35.5mL
